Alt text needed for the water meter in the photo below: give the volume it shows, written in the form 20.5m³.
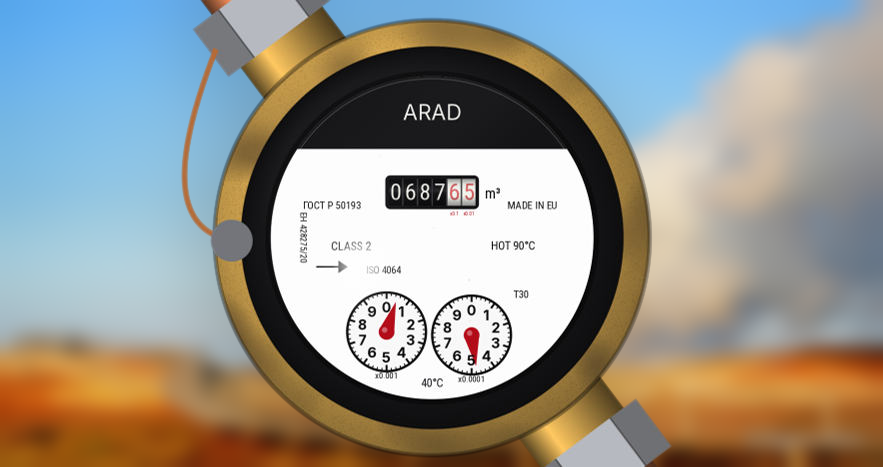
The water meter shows 687.6504m³
